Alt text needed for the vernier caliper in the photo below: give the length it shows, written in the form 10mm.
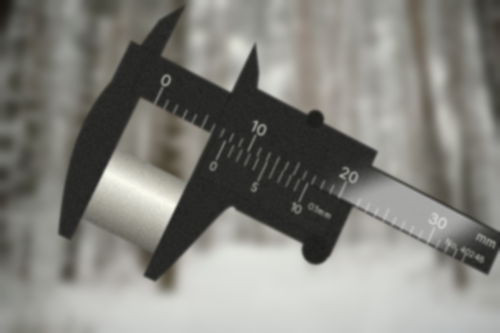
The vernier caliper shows 7.6mm
